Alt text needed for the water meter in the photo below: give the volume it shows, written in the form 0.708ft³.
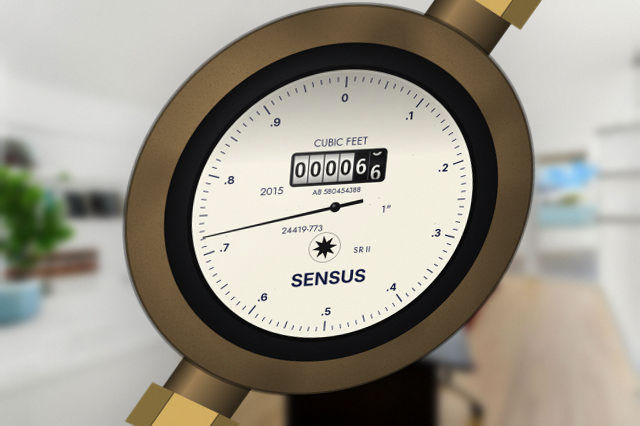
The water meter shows 65.72ft³
